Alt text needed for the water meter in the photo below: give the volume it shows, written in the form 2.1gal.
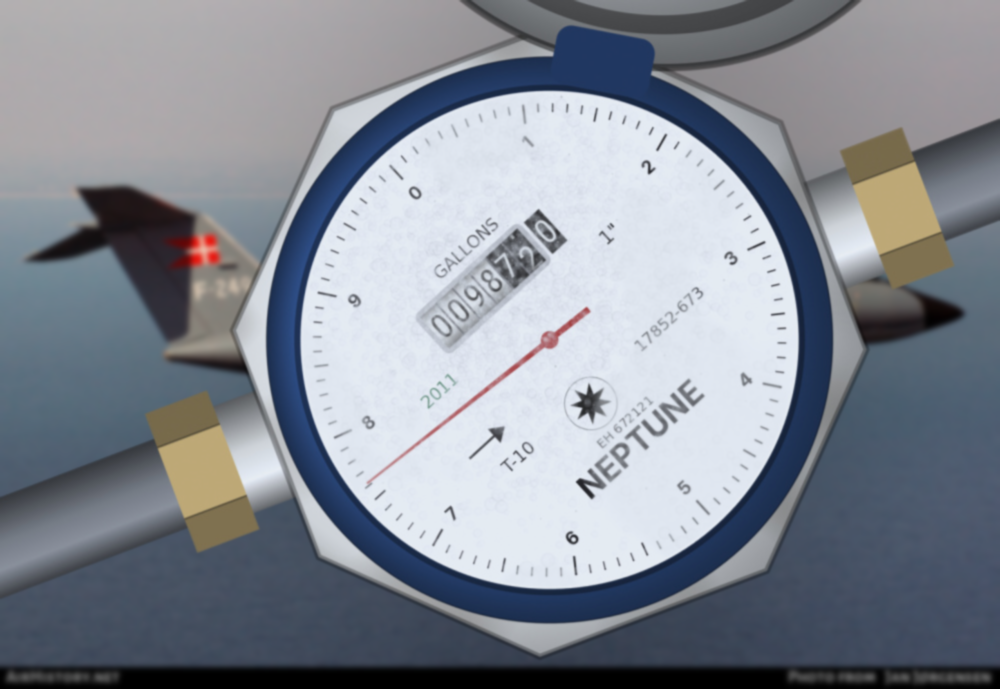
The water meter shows 98717.6gal
